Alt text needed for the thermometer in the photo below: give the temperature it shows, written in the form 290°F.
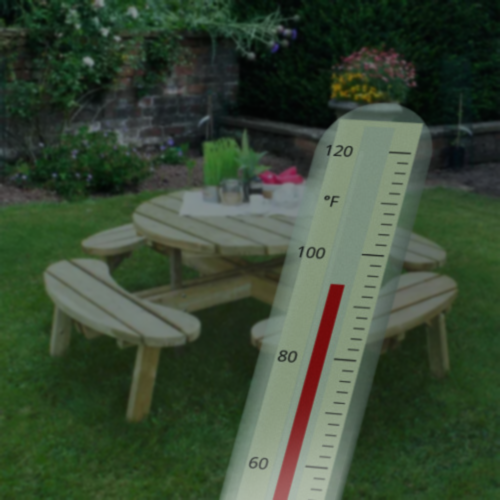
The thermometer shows 94°F
